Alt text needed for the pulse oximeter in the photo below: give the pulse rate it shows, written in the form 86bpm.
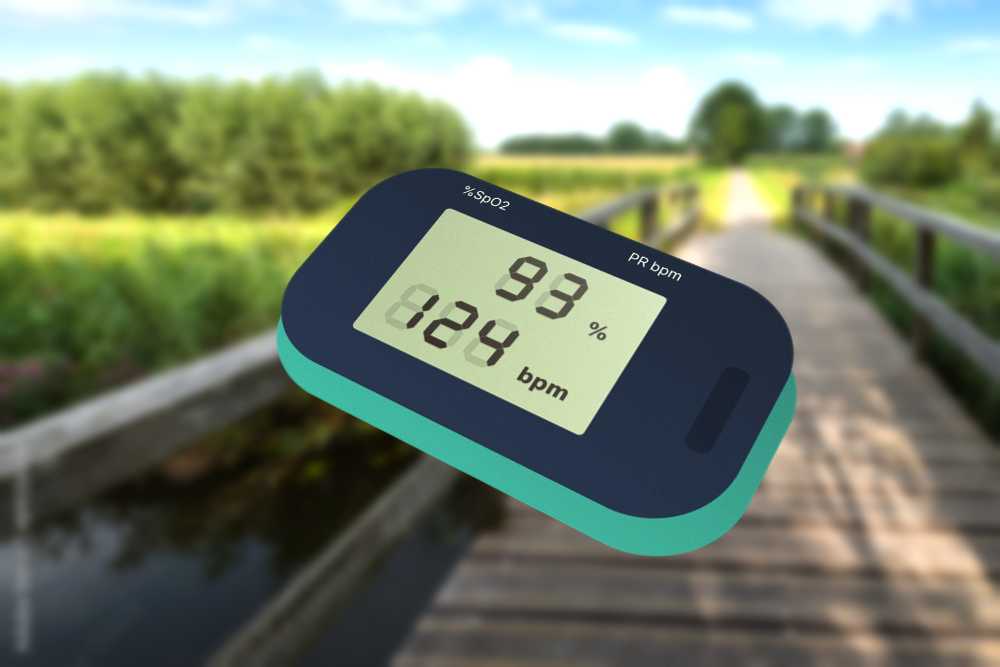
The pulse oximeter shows 124bpm
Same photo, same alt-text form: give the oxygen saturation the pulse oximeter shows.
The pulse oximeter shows 93%
